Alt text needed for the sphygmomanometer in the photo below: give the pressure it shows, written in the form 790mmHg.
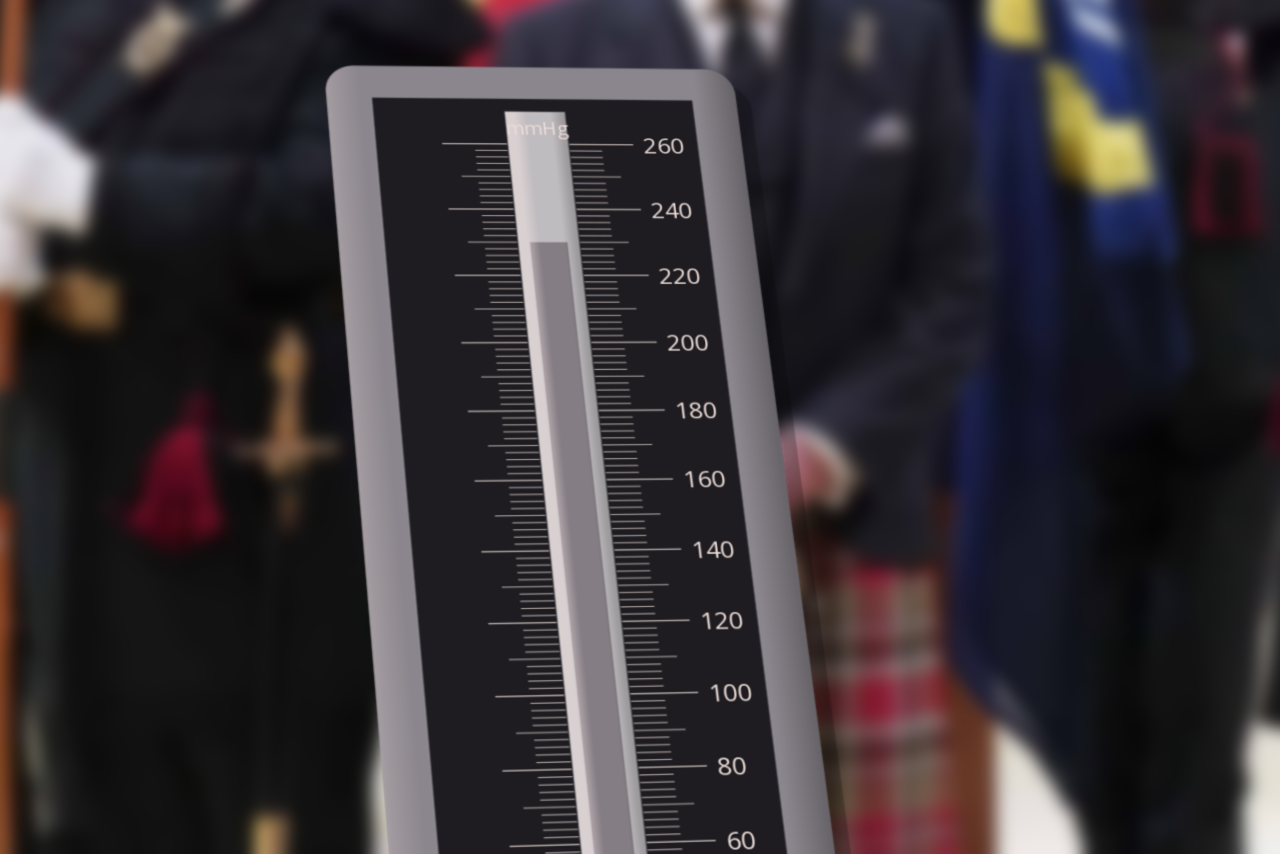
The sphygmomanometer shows 230mmHg
